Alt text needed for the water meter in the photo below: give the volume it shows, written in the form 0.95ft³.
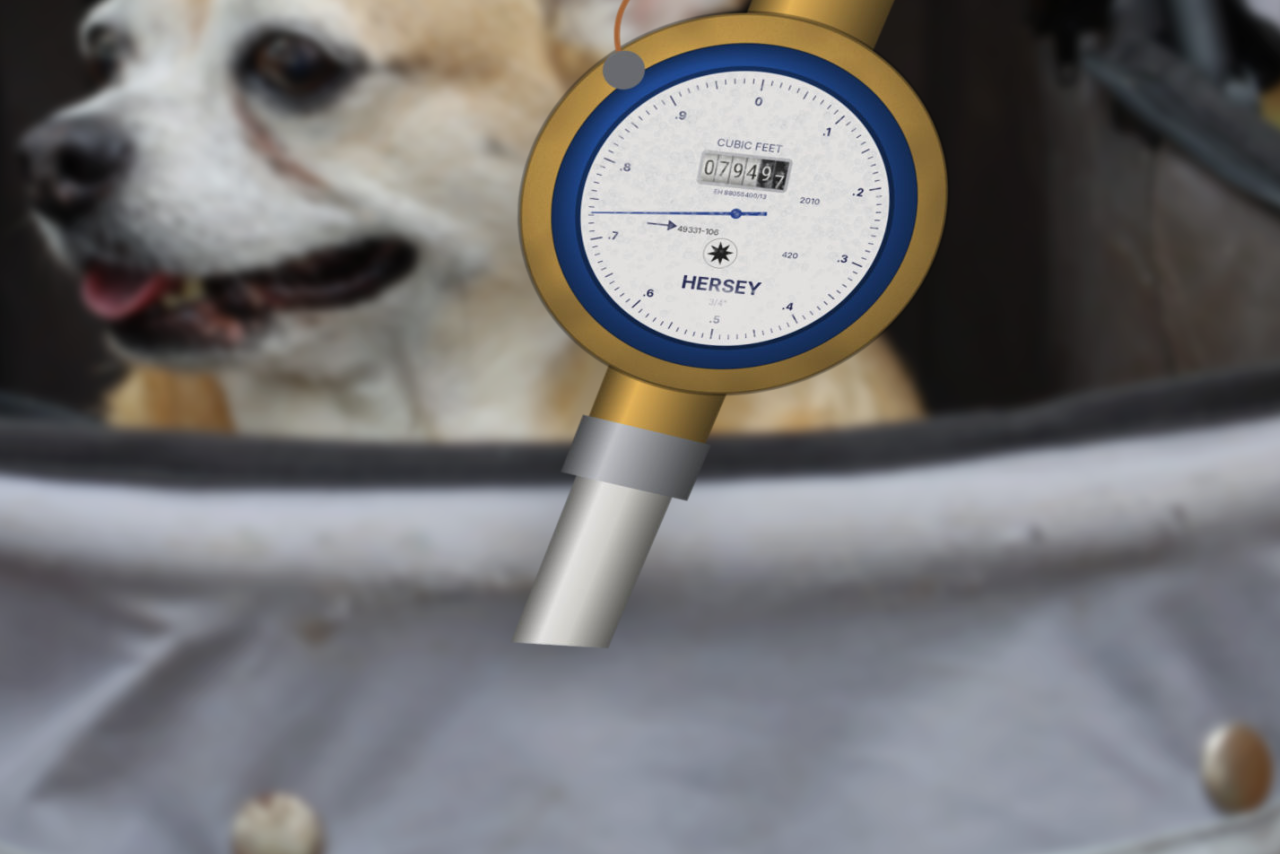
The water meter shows 79496.73ft³
